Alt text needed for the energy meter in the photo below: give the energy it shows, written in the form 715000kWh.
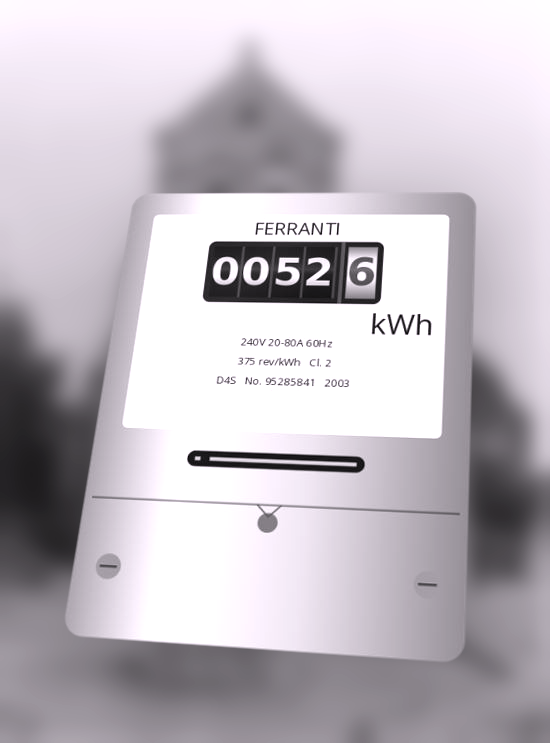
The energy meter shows 52.6kWh
